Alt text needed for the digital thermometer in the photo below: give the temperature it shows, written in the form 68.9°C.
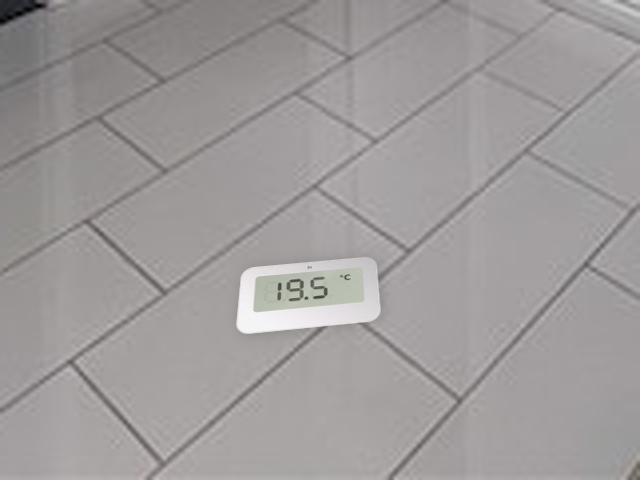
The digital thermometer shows 19.5°C
